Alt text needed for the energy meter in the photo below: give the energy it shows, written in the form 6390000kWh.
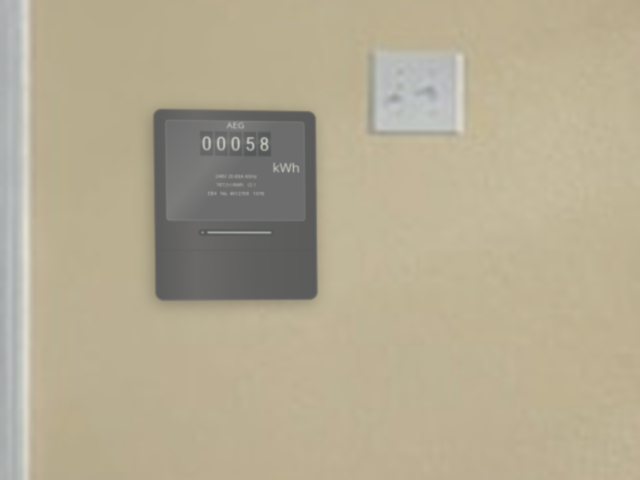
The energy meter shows 58kWh
